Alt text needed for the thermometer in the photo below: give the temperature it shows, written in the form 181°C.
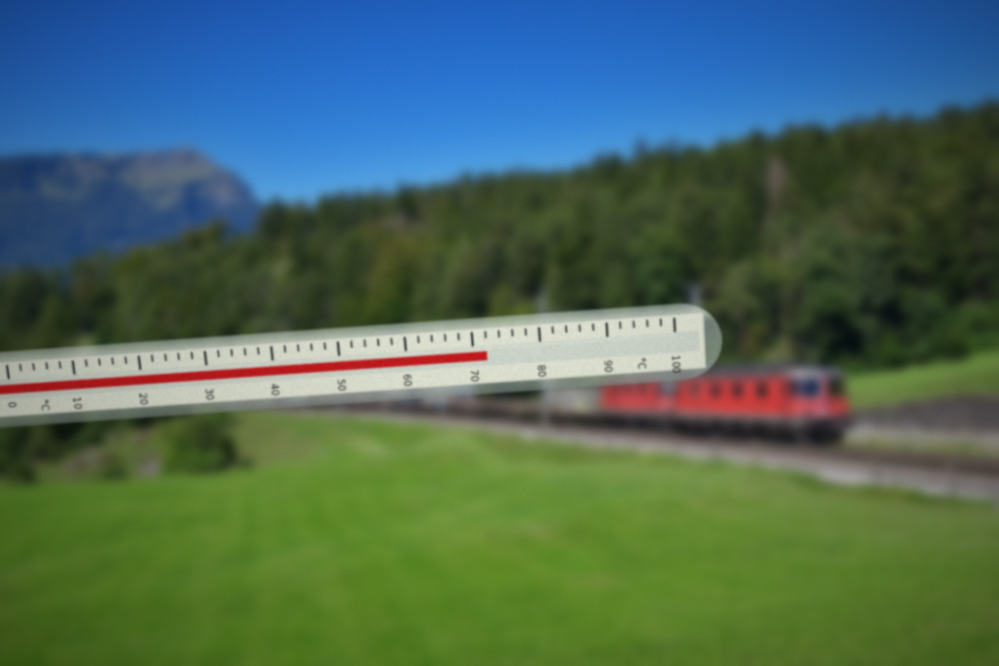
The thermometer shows 72°C
